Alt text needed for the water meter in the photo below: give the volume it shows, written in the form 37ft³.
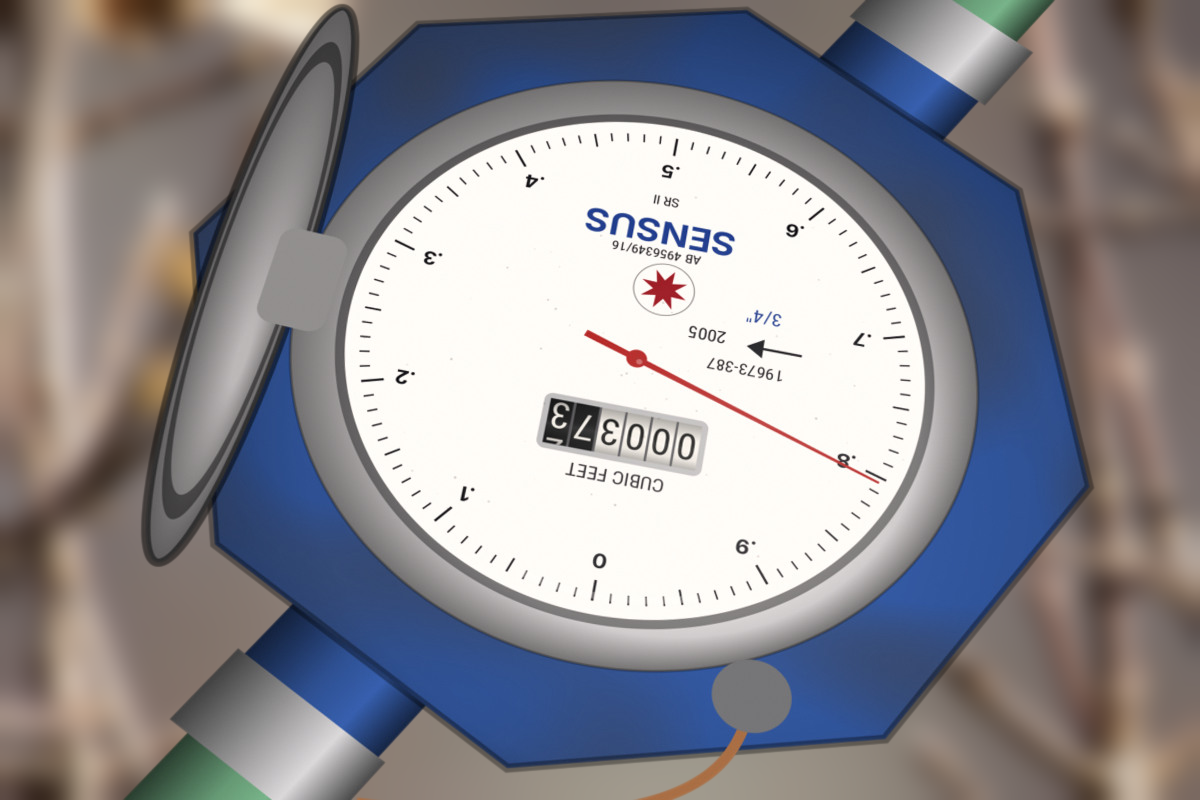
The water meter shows 372.80ft³
